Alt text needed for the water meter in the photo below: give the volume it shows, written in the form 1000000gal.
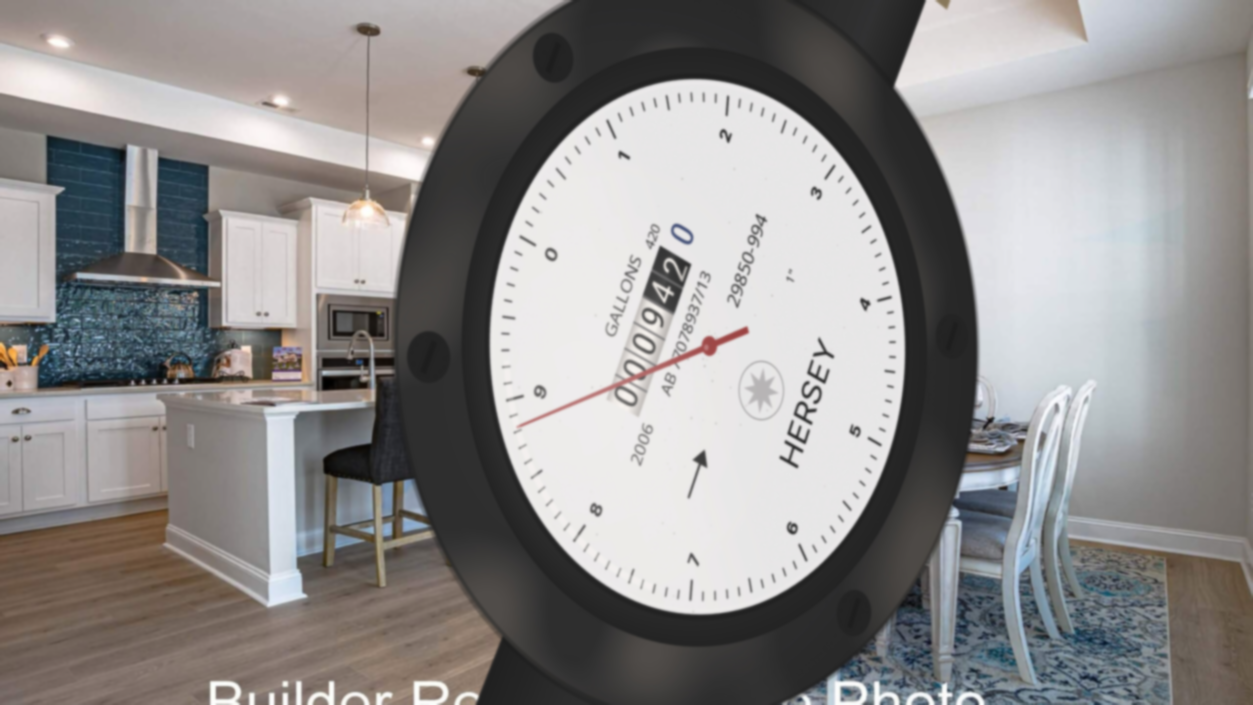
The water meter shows 9418.8gal
